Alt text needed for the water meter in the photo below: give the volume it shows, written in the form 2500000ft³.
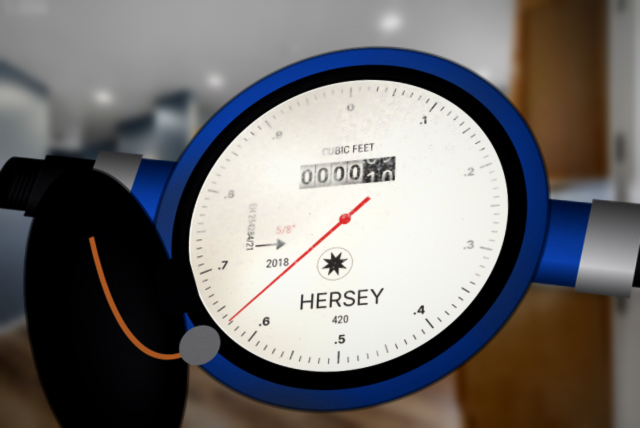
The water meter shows 9.63ft³
